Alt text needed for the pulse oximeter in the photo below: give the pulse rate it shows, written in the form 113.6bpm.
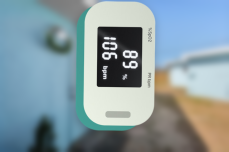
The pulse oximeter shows 106bpm
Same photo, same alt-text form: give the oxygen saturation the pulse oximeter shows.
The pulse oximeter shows 89%
